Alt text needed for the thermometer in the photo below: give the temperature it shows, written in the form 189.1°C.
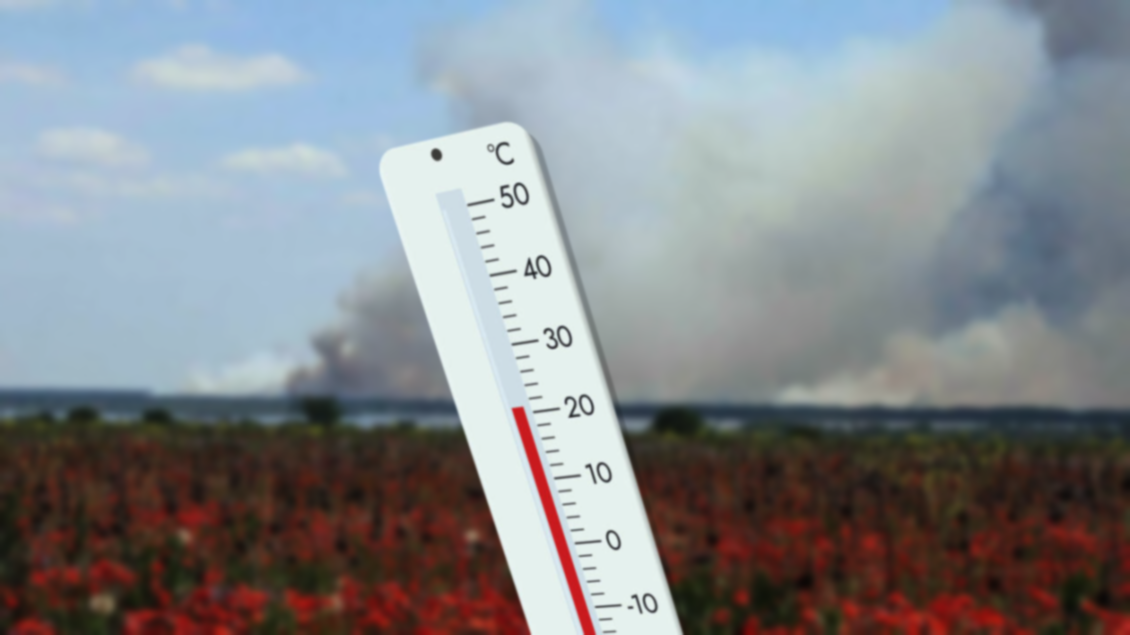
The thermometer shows 21°C
